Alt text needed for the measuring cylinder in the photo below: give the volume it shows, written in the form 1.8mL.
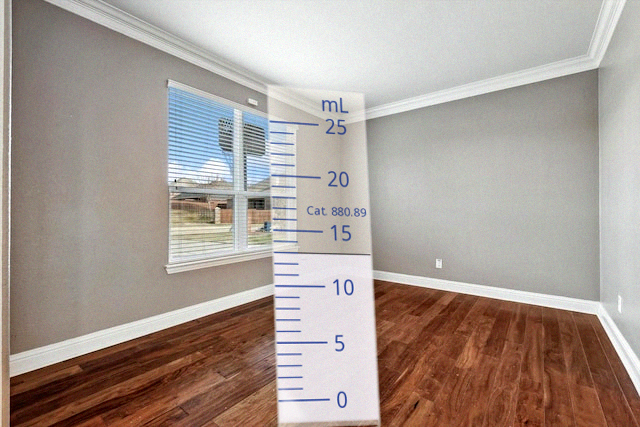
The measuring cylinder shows 13mL
